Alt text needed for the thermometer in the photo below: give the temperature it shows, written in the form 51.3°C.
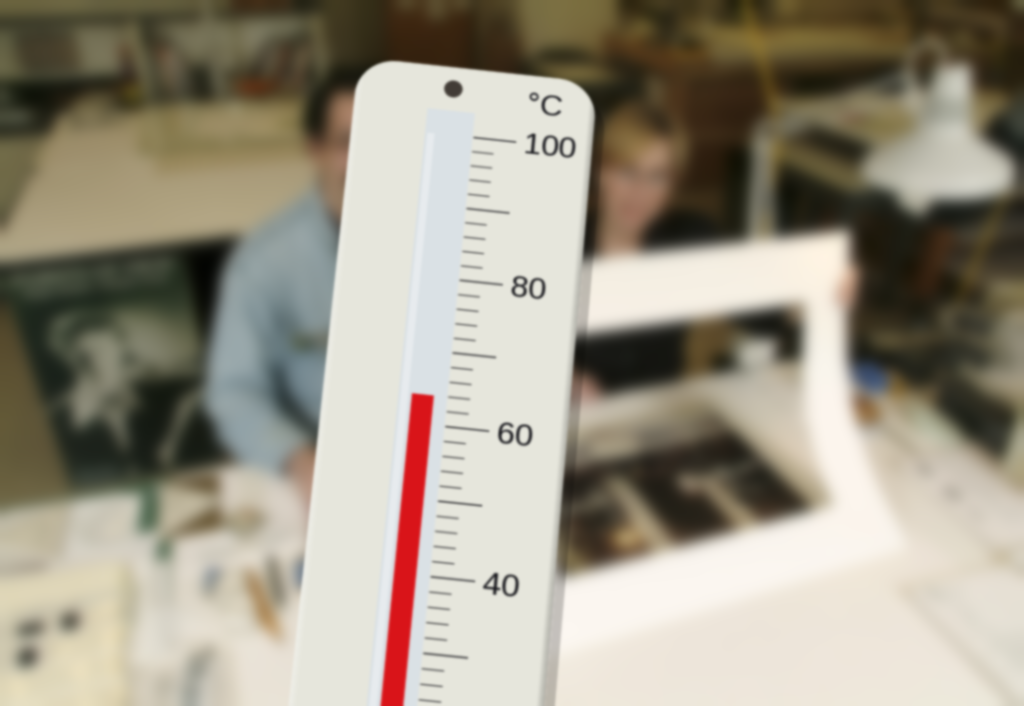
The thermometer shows 64°C
